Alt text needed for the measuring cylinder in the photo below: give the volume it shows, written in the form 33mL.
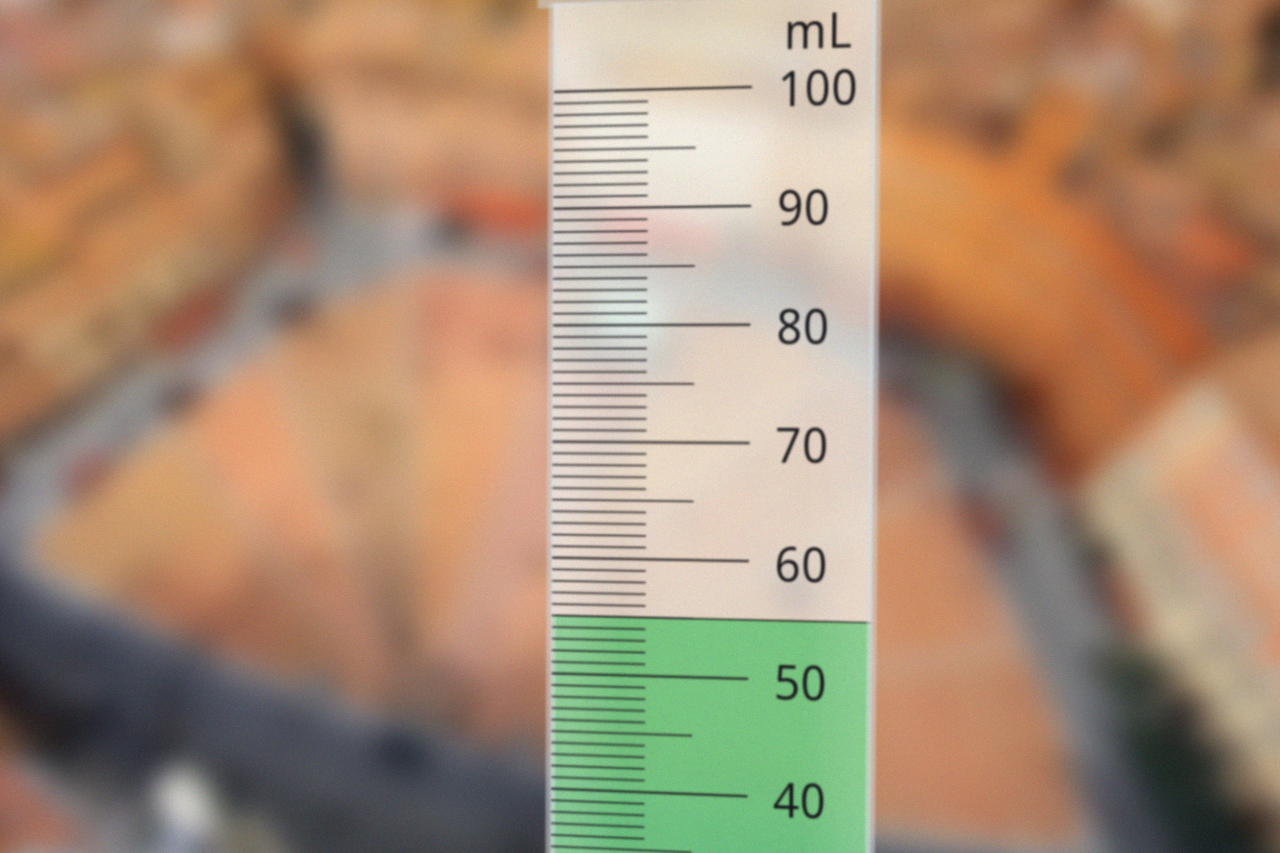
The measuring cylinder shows 55mL
